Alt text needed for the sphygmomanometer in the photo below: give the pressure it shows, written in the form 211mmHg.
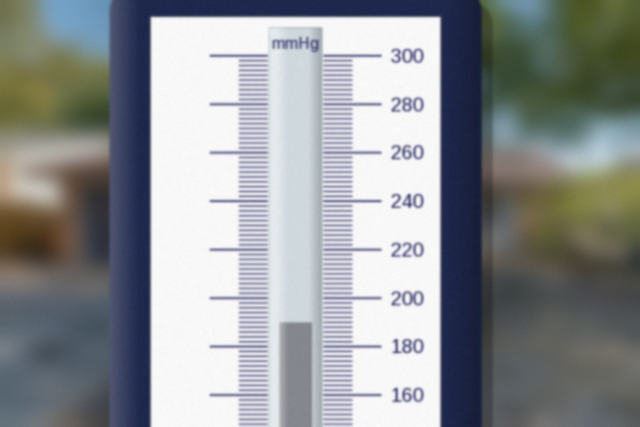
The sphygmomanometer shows 190mmHg
